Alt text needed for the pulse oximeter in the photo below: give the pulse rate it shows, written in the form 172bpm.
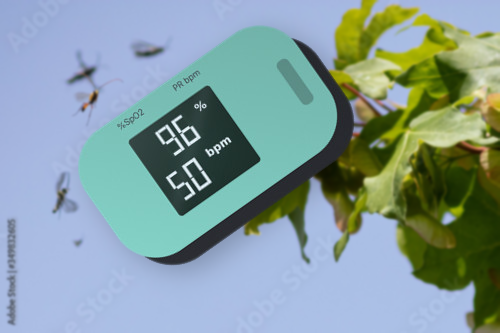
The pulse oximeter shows 50bpm
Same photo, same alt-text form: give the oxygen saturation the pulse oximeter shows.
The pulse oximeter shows 96%
